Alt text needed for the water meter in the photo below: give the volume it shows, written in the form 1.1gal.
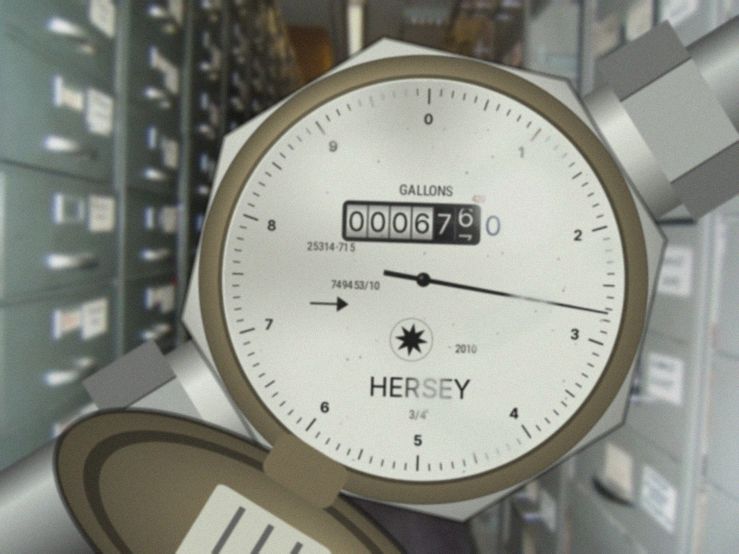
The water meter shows 6762.7gal
